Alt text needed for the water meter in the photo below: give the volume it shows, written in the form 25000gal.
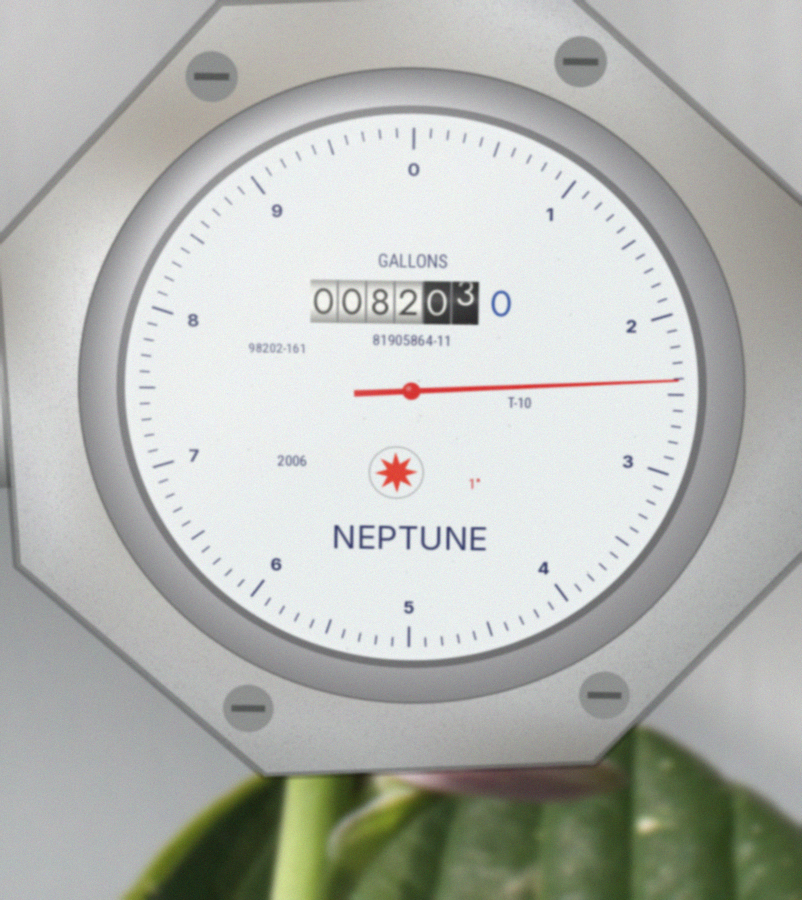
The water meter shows 82032.4gal
